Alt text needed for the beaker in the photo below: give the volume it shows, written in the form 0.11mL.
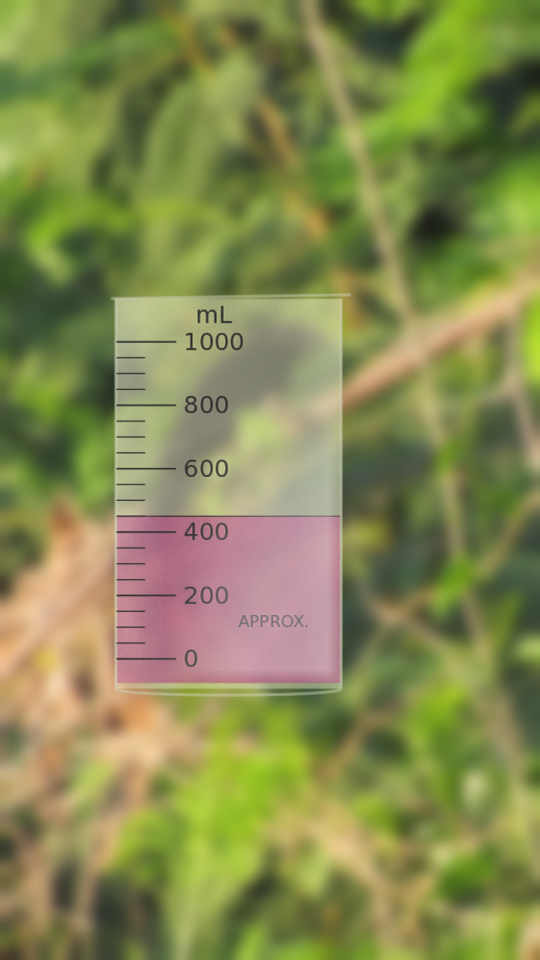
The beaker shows 450mL
